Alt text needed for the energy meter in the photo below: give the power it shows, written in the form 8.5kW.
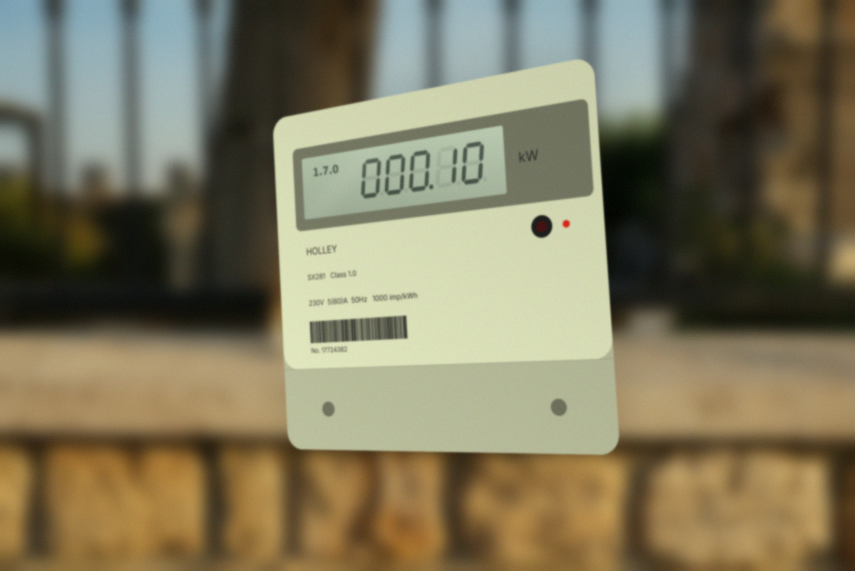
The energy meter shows 0.10kW
